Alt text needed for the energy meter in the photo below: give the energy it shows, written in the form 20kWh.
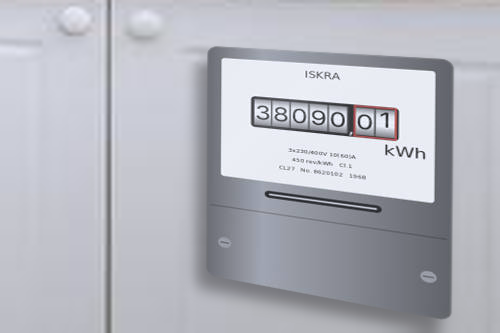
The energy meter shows 38090.01kWh
